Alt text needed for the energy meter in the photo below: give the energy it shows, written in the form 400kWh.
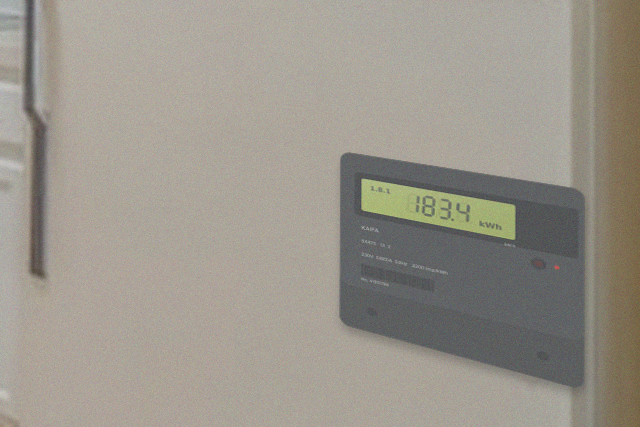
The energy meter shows 183.4kWh
